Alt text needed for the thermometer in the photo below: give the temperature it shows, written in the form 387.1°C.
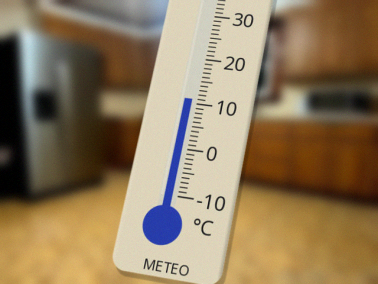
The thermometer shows 11°C
